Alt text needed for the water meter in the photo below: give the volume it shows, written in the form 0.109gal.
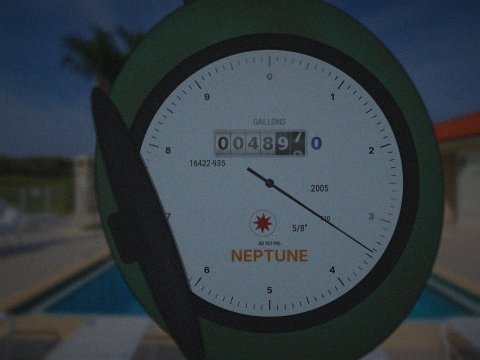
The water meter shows 48973.4gal
